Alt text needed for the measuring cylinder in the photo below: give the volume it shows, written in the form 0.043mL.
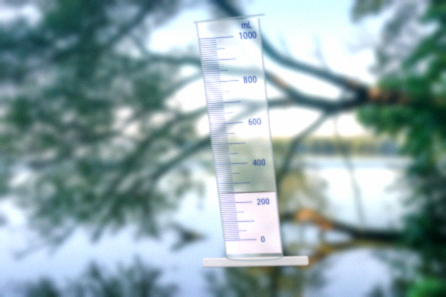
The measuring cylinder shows 250mL
